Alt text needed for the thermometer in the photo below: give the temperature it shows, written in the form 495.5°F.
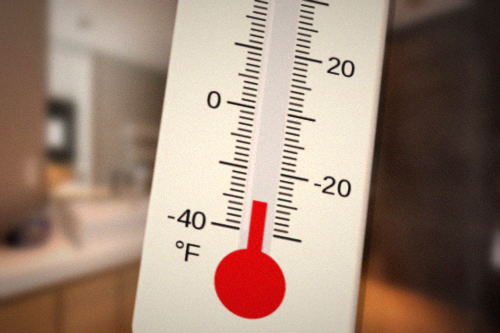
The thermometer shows -30°F
